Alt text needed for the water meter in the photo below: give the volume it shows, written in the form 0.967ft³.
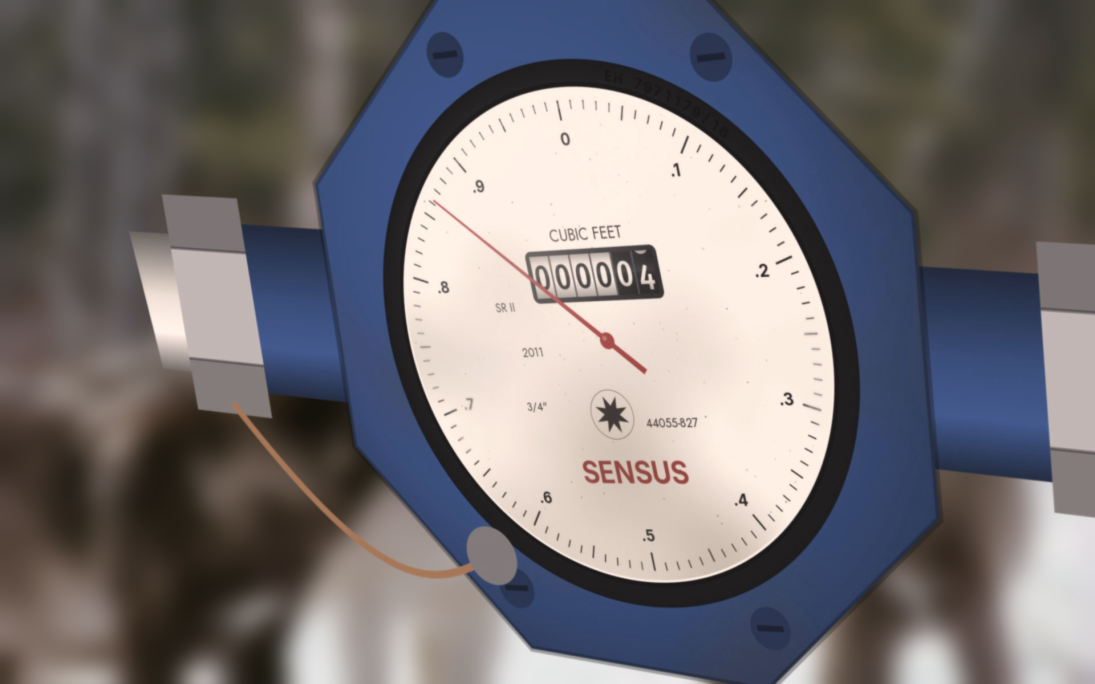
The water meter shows 3.86ft³
